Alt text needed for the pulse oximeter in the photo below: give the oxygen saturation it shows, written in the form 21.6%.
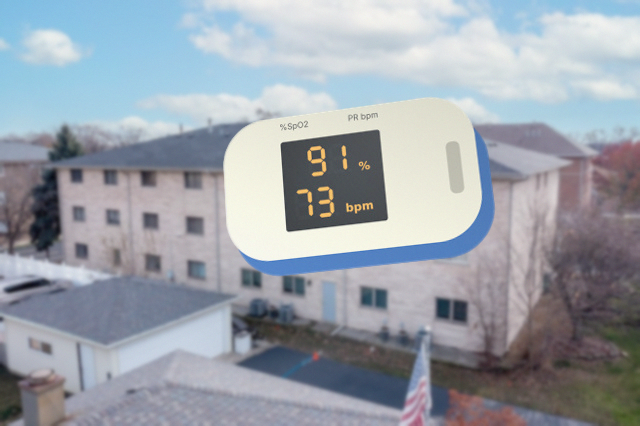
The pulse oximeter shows 91%
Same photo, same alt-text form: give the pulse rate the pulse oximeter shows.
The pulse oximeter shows 73bpm
